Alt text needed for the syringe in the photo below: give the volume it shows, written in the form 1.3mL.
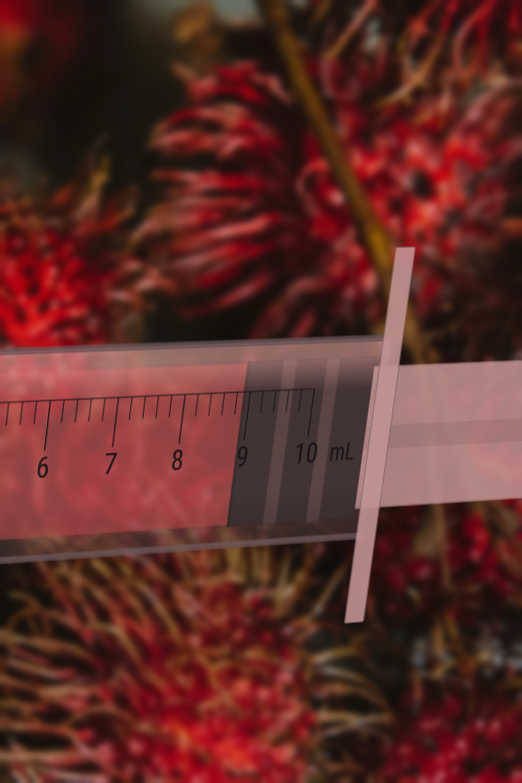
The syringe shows 8.9mL
